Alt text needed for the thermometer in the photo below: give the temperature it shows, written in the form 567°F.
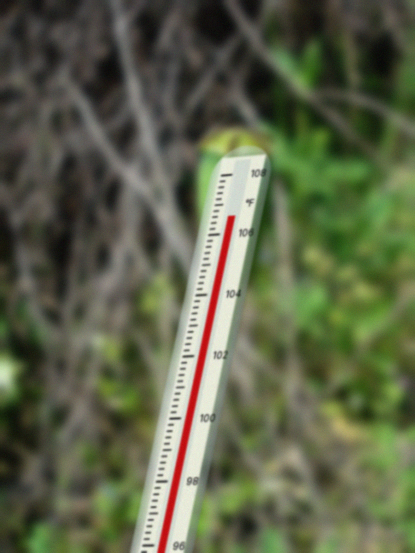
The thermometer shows 106.6°F
